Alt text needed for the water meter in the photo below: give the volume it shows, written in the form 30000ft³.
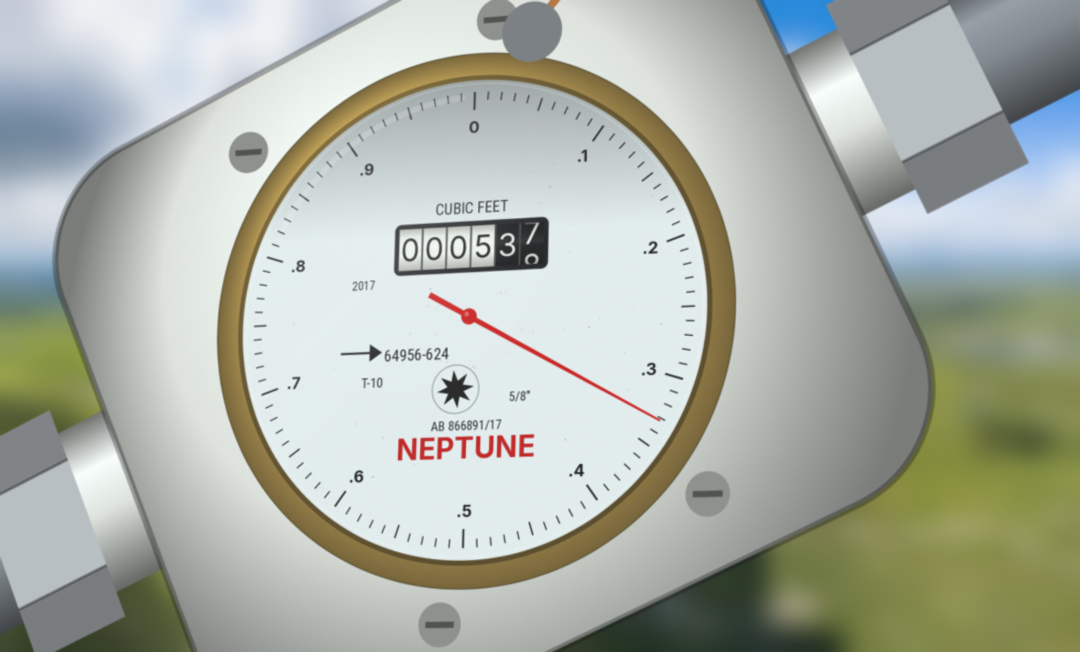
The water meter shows 537.33ft³
